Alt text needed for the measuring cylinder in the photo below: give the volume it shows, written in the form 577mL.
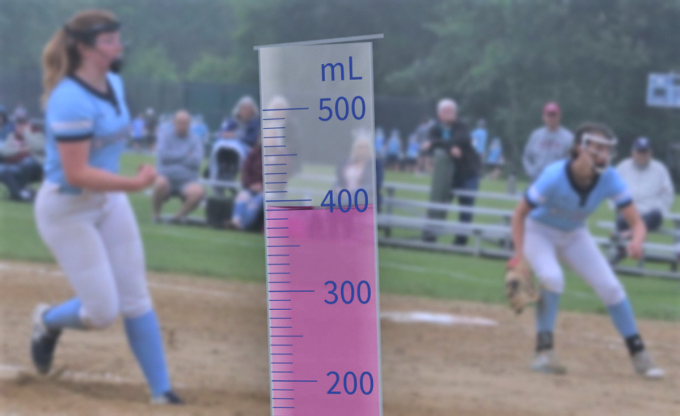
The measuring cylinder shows 390mL
